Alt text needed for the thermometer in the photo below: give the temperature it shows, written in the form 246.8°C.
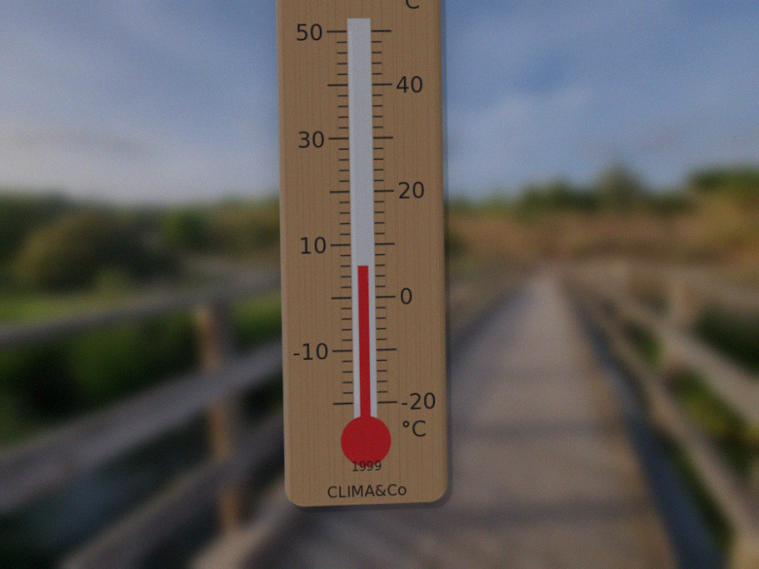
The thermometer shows 6°C
